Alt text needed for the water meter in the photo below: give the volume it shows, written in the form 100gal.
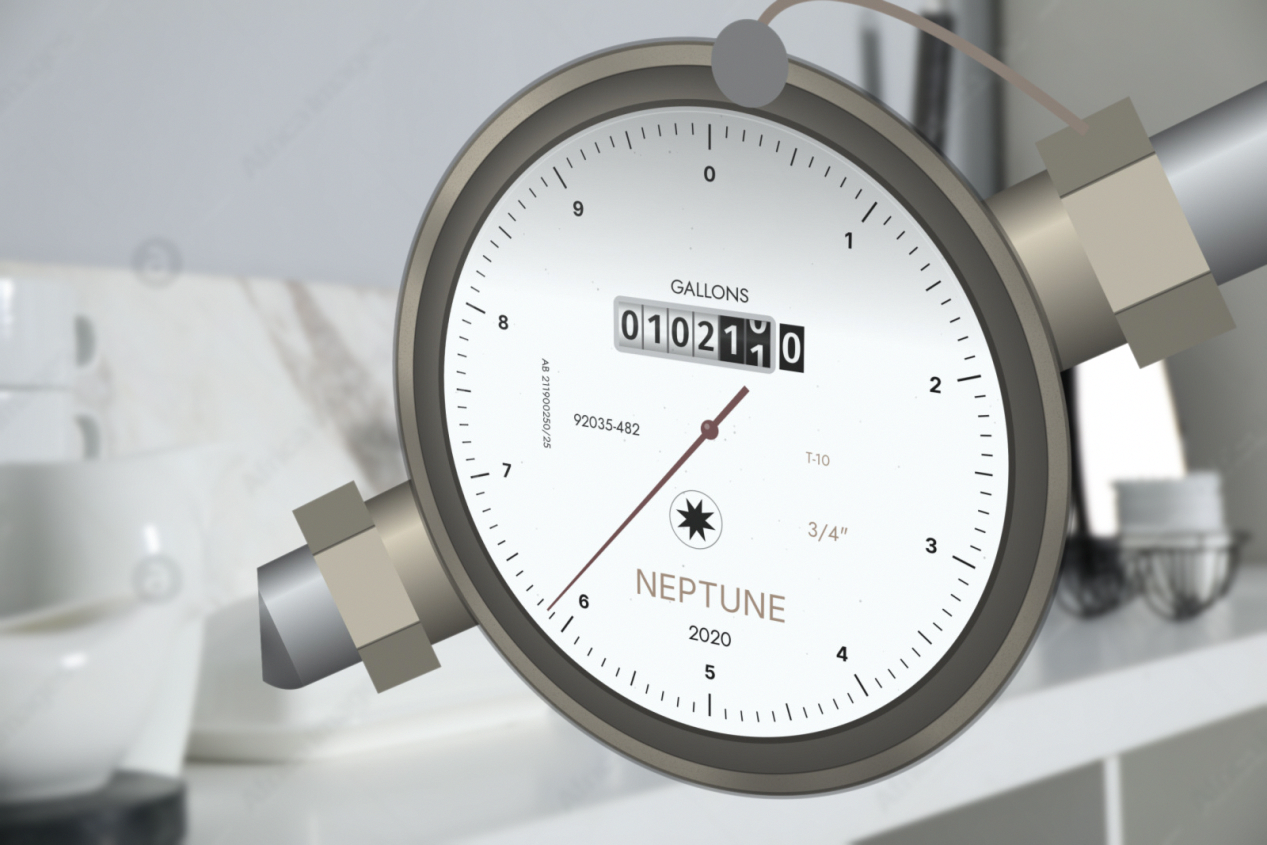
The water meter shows 102106.1gal
